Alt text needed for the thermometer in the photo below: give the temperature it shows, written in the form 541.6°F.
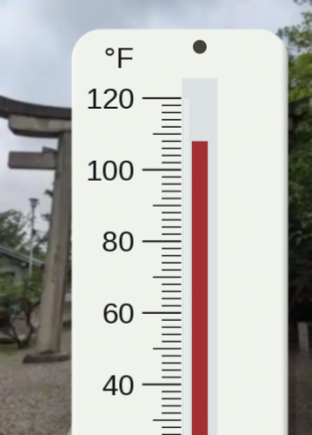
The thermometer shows 108°F
